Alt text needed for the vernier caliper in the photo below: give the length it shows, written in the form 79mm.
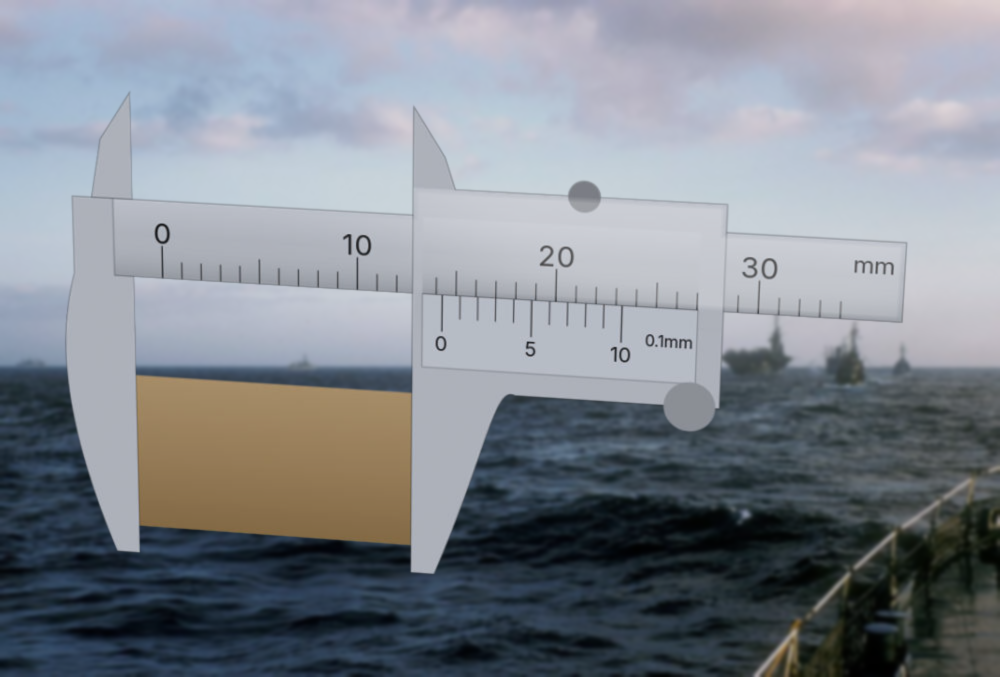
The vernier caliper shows 14.3mm
